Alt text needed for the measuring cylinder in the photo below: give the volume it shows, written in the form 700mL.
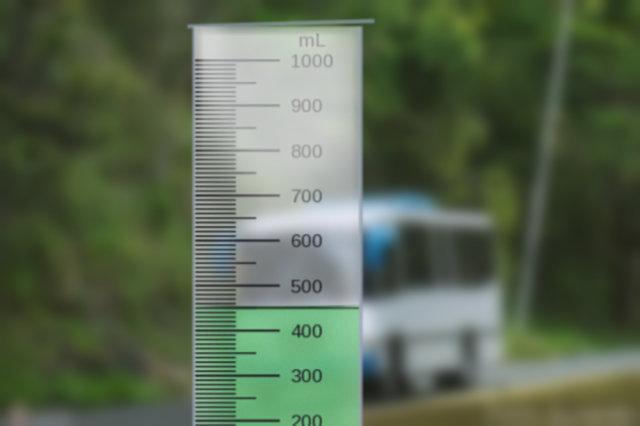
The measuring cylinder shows 450mL
